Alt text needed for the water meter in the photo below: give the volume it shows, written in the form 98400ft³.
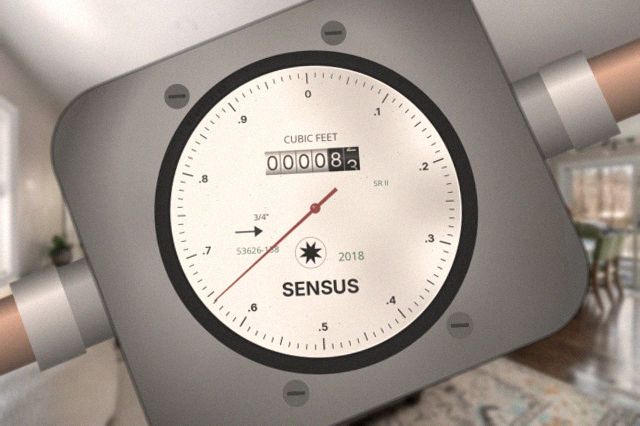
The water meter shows 82.64ft³
